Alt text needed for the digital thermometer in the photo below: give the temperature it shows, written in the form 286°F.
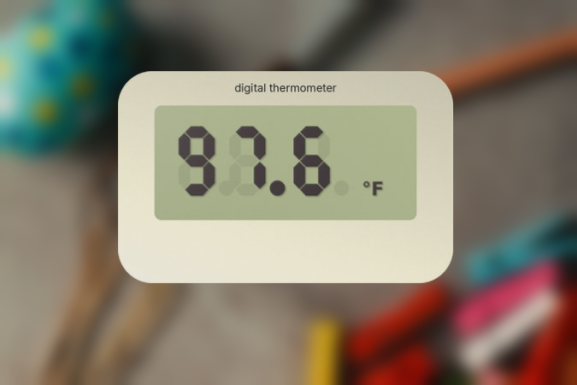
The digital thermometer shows 97.6°F
